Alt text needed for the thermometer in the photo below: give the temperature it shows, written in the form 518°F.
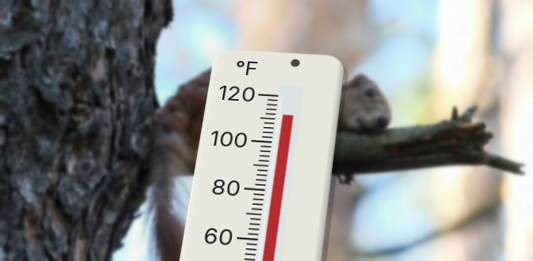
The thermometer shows 112°F
